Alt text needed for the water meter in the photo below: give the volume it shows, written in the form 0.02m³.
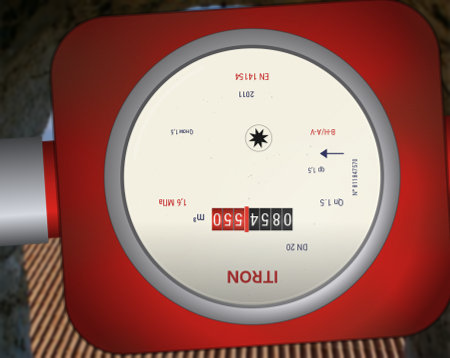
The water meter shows 854.550m³
